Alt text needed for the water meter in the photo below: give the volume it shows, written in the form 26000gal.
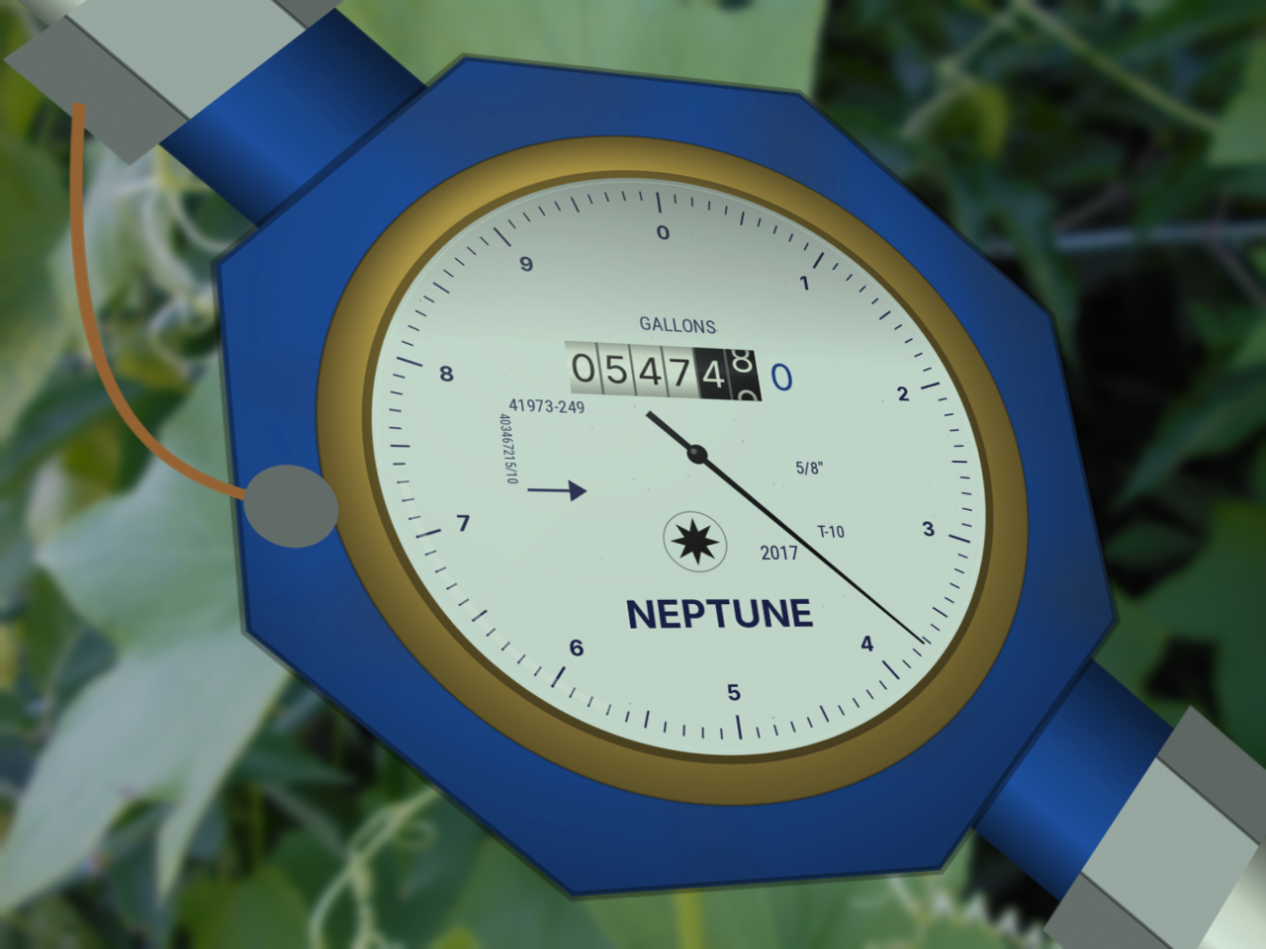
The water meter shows 547483.7gal
